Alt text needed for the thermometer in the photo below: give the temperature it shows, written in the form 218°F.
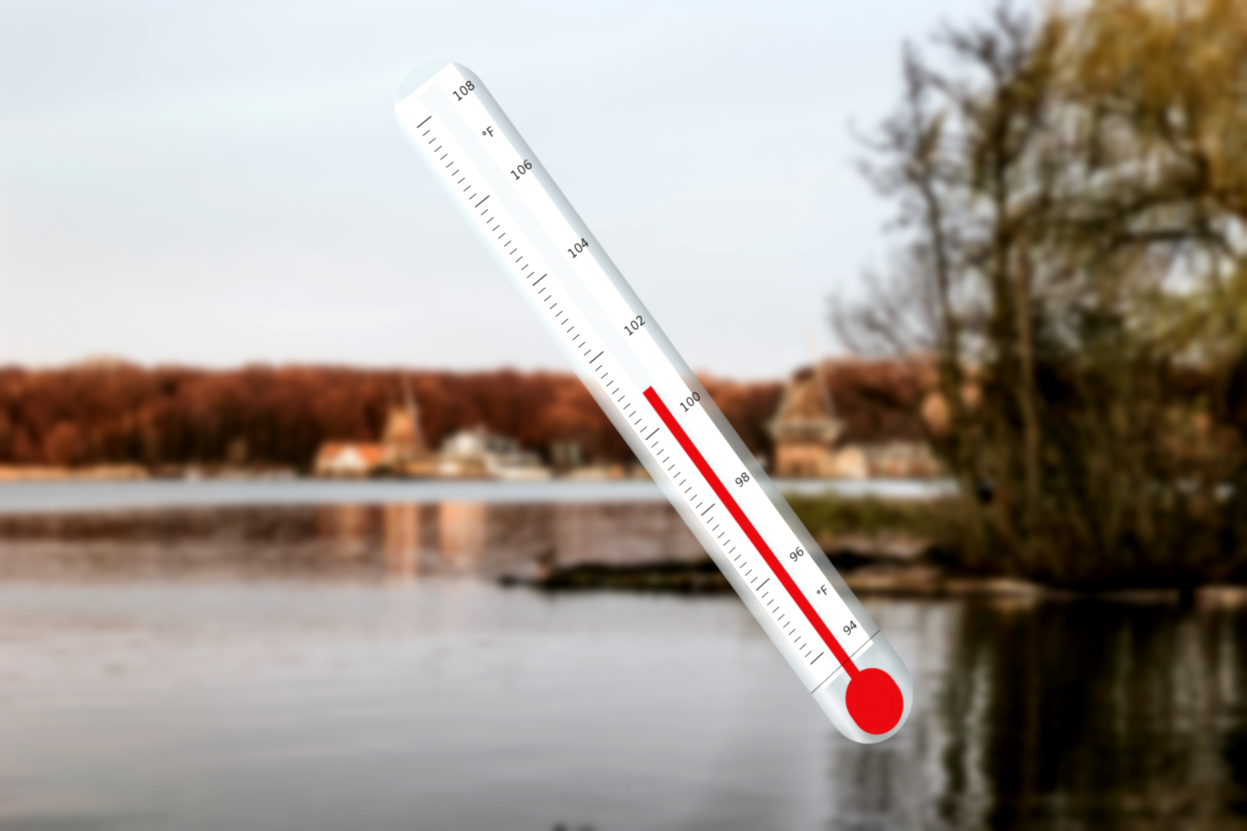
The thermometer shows 100.8°F
